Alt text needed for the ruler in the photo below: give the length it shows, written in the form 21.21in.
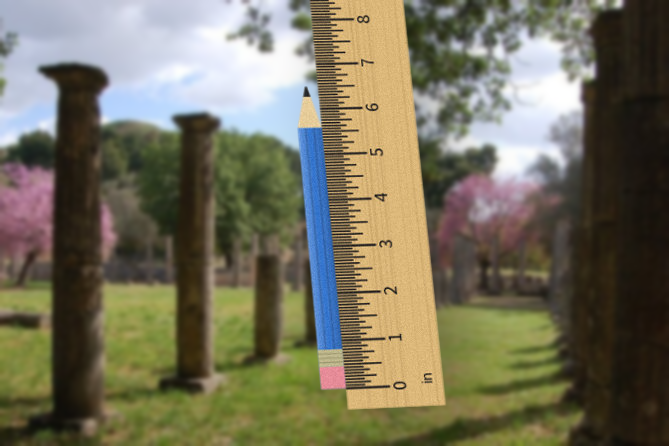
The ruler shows 6.5in
